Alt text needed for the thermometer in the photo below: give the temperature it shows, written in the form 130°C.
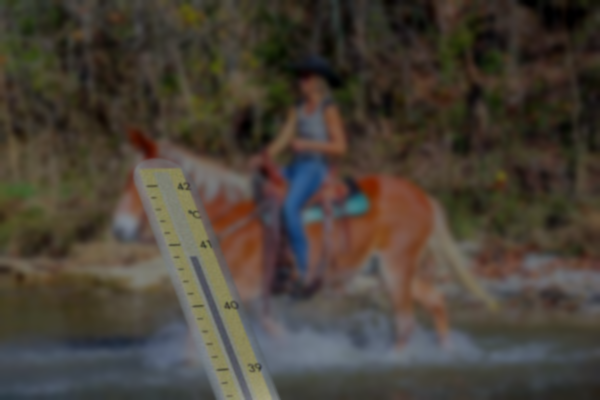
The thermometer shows 40.8°C
